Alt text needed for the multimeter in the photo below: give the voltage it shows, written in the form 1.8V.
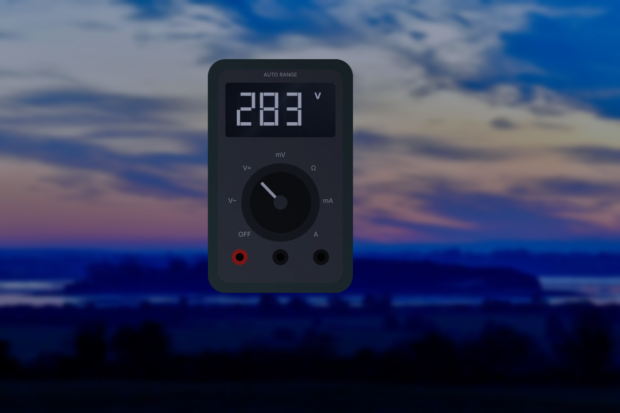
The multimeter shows 283V
